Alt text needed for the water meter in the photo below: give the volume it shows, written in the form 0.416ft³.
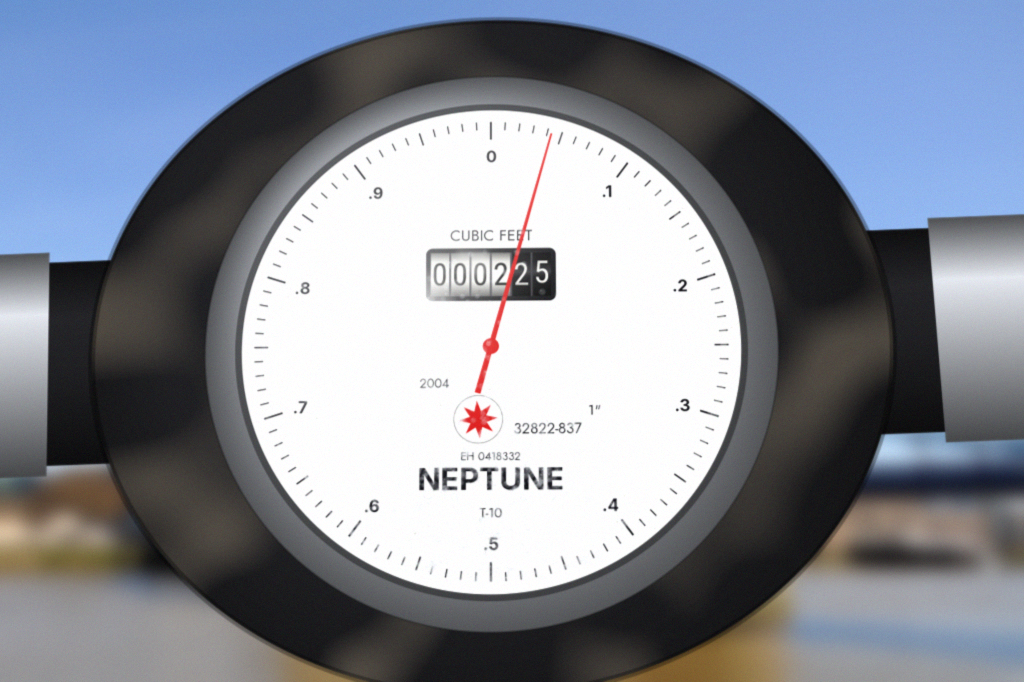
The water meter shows 225.04ft³
